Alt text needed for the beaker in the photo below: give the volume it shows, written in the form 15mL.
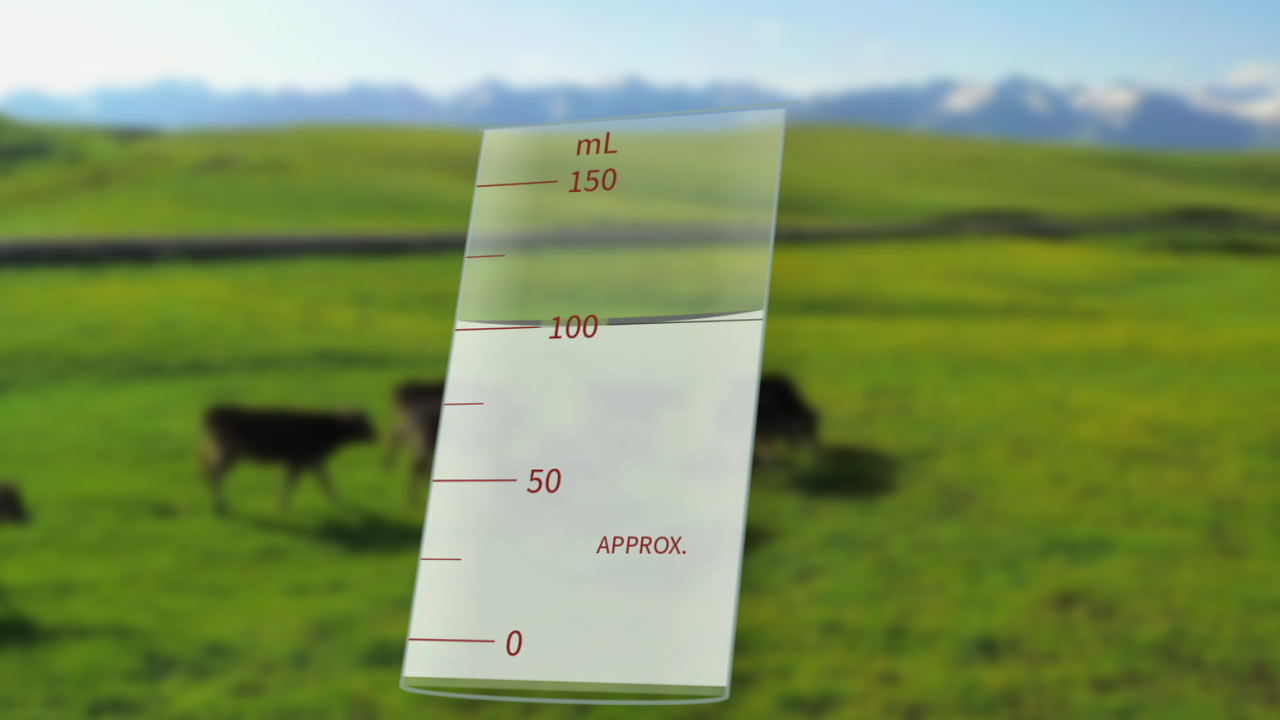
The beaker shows 100mL
